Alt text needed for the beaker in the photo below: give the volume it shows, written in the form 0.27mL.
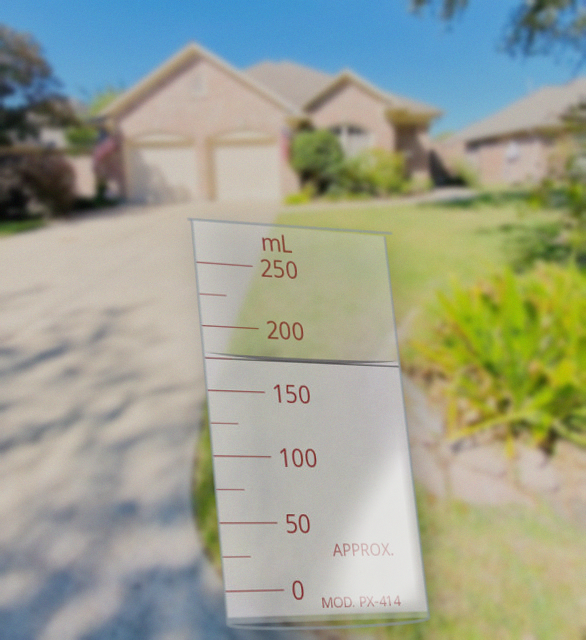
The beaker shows 175mL
